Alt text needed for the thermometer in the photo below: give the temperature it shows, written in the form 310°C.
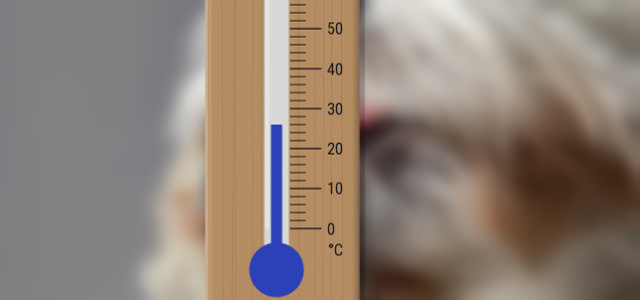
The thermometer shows 26°C
